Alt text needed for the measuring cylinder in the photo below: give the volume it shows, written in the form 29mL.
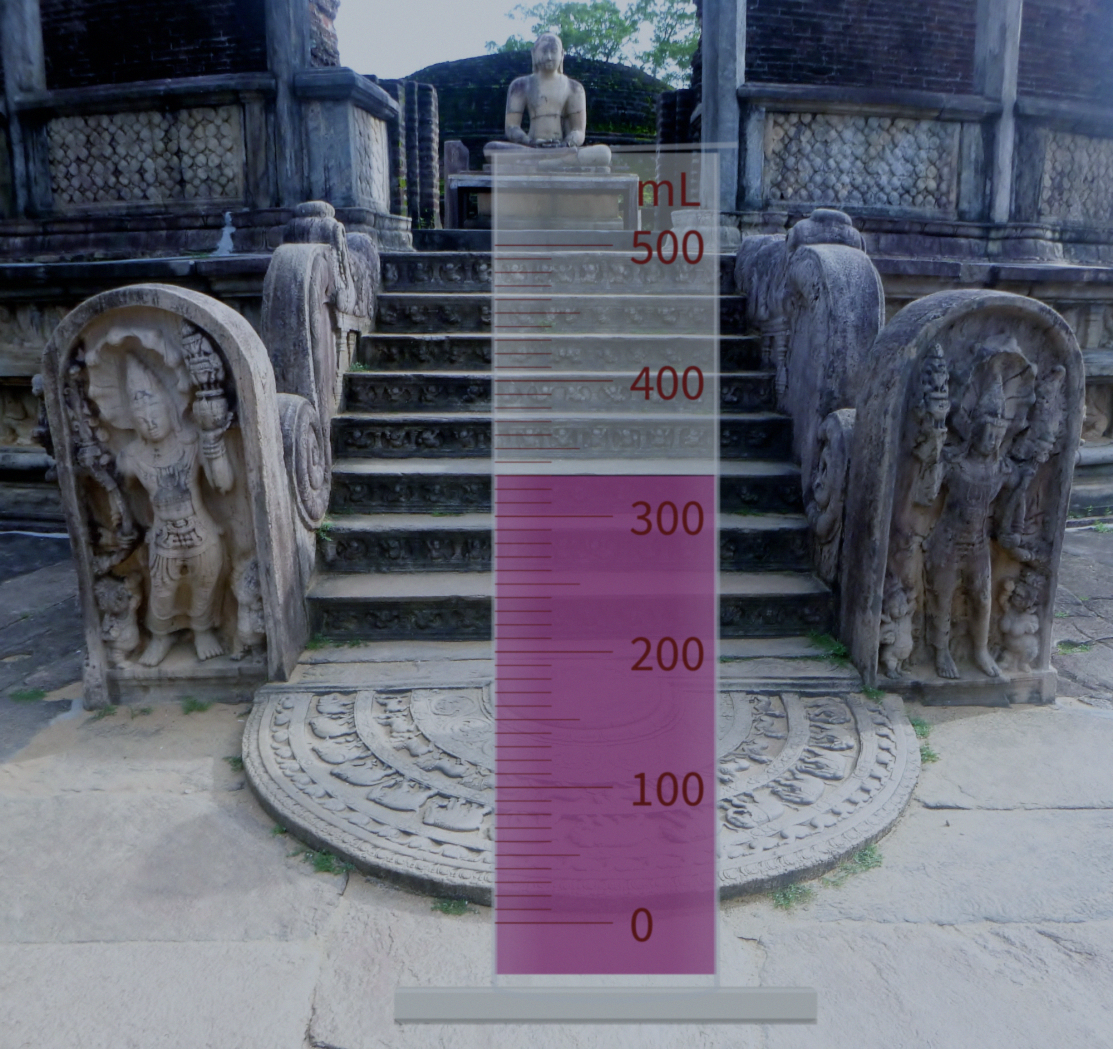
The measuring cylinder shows 330mL
